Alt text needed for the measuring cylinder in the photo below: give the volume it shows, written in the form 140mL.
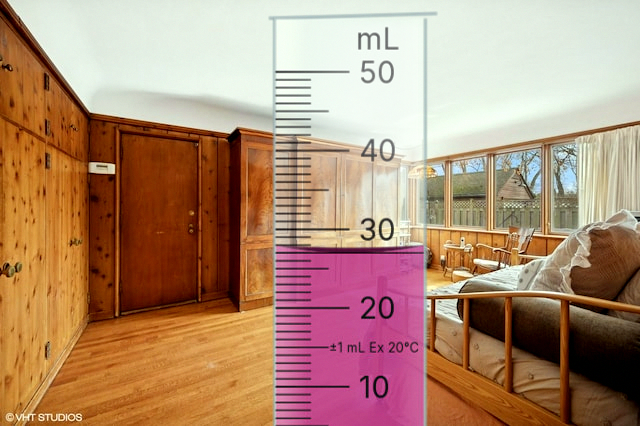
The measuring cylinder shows 27mL
